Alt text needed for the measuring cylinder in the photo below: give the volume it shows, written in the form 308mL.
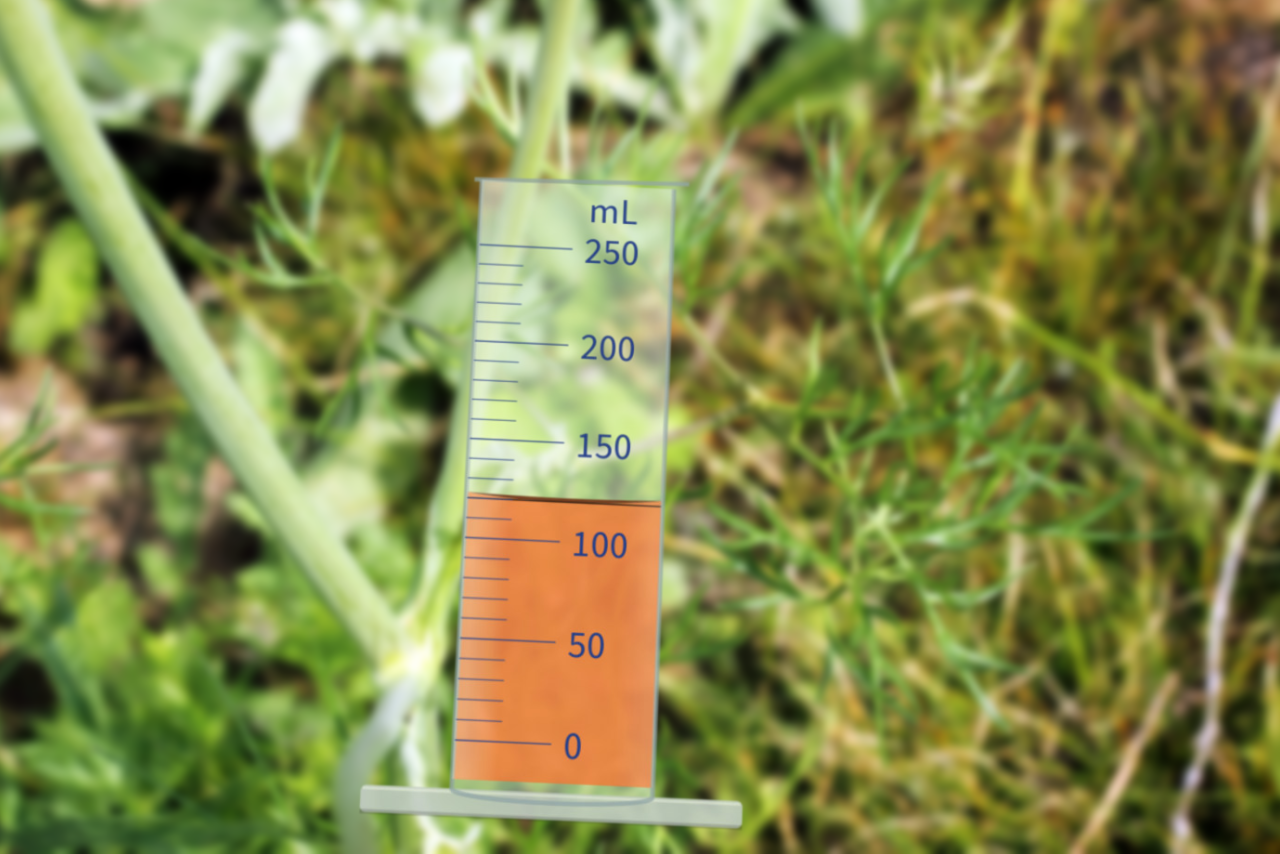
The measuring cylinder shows 120mL
